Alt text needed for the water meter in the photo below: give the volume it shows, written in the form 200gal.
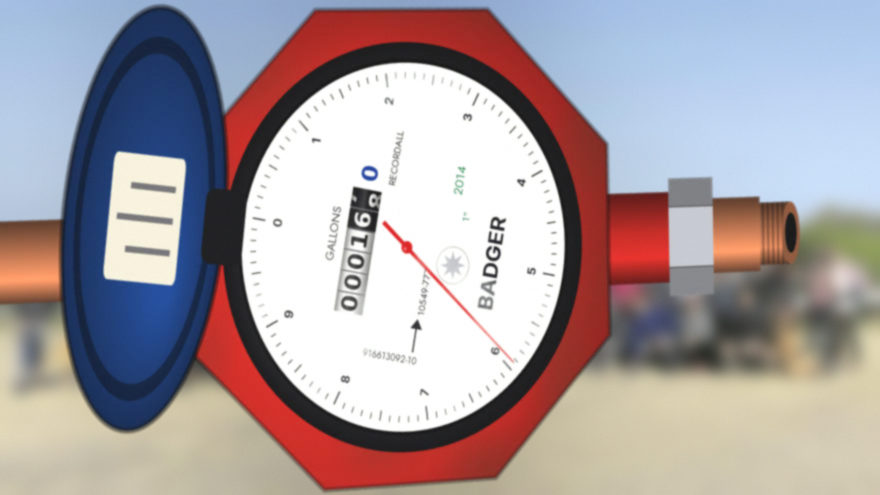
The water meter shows 1675.9gal
